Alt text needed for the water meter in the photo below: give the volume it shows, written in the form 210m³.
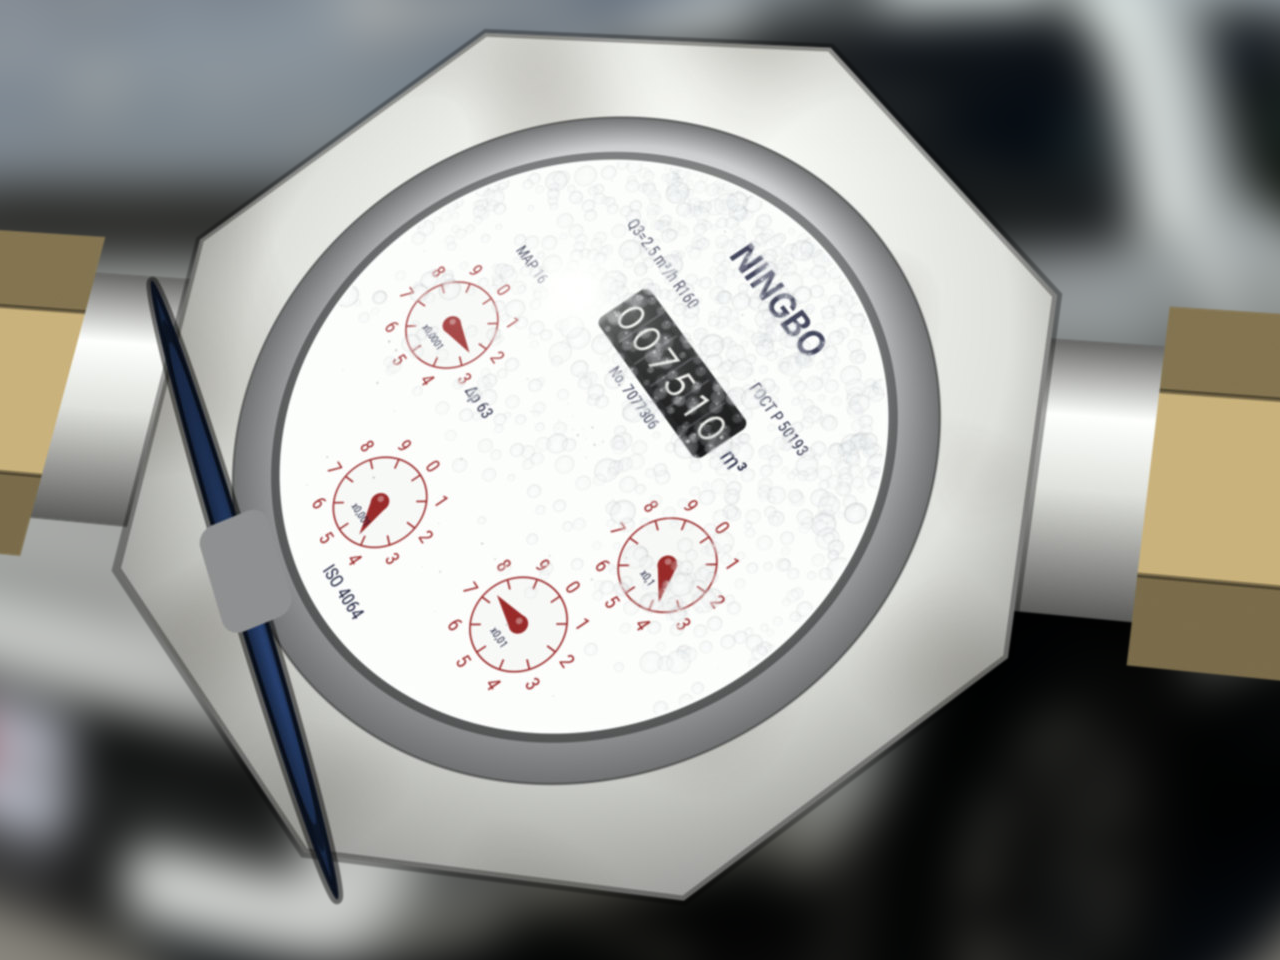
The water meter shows 7510.3742m³
